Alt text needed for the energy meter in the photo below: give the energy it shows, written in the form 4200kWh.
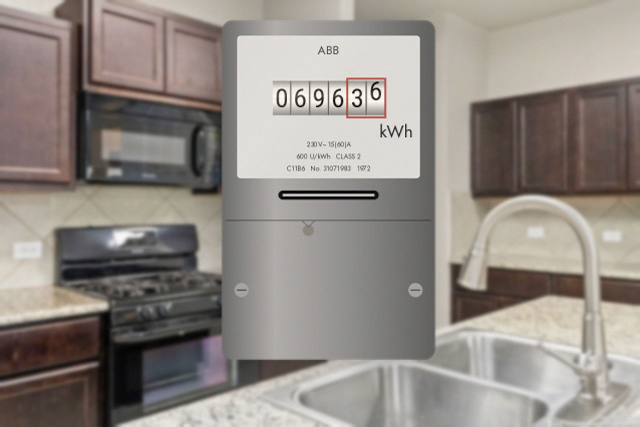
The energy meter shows 696.36kWh
